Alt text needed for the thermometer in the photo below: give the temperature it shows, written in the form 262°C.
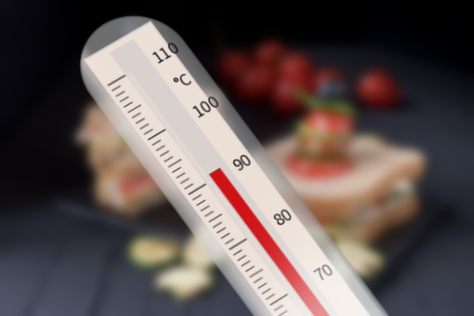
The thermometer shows 91°C
